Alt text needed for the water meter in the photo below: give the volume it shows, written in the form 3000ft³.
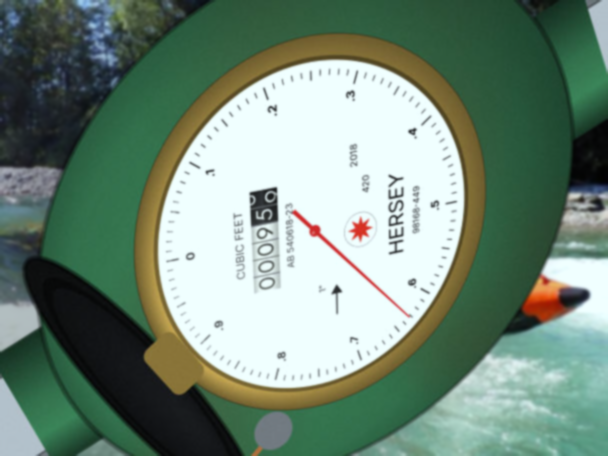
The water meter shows 958.63ft³
